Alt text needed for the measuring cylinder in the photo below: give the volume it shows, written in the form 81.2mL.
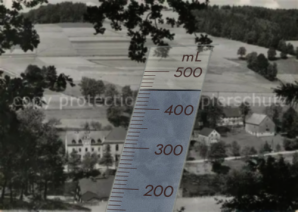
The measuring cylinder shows 450mL
